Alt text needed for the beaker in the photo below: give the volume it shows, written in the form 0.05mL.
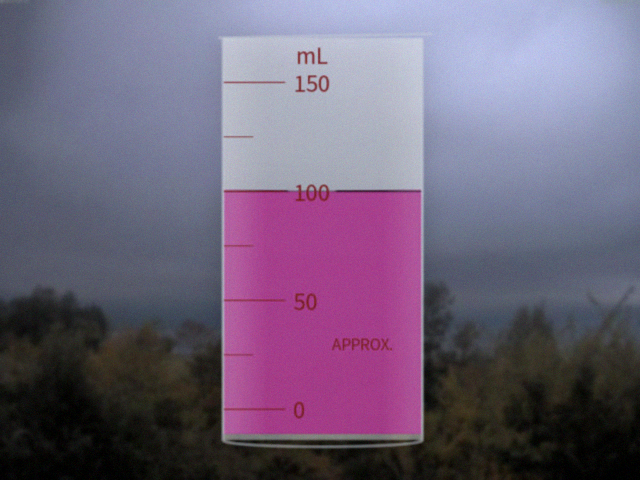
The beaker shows 100mL
